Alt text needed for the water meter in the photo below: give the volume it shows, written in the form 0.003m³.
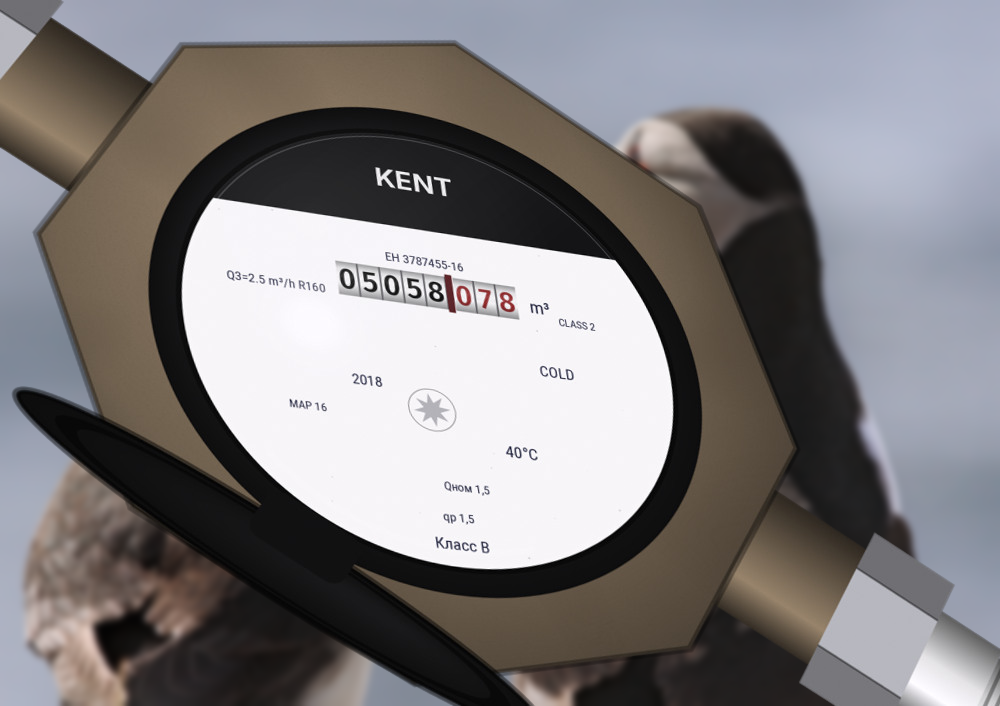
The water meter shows 5058.078m³
